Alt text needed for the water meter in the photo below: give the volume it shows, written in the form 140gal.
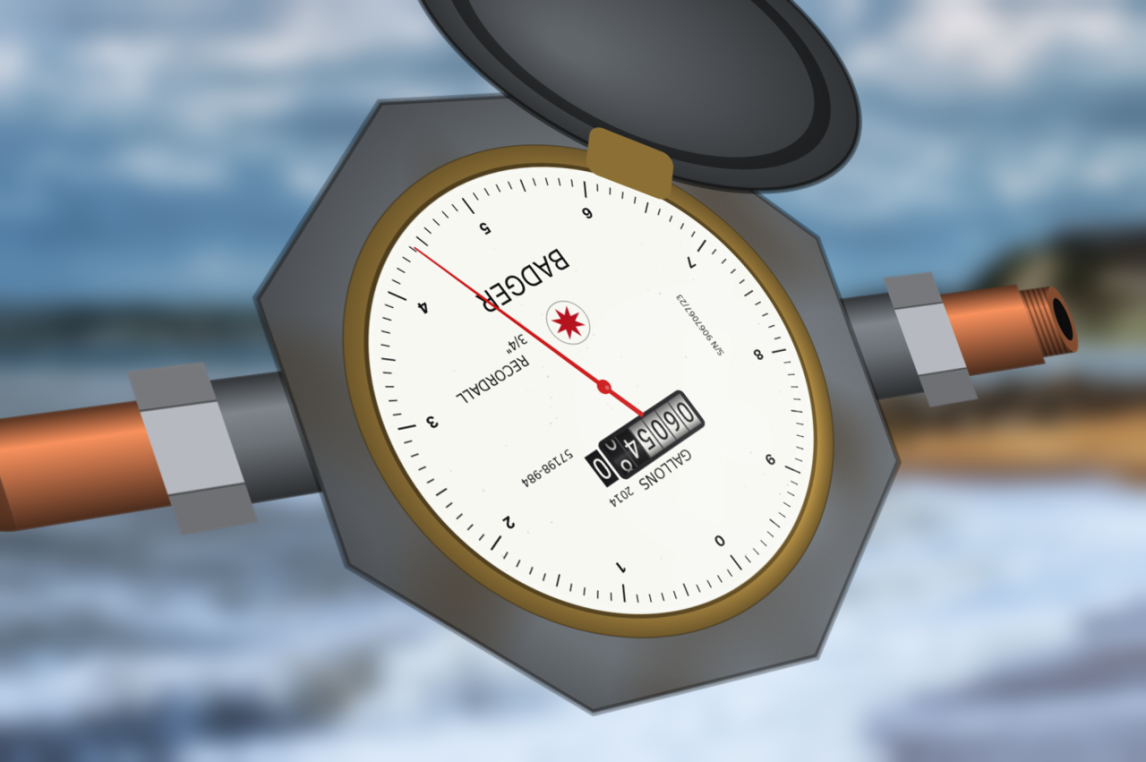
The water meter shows 605484.4gal
